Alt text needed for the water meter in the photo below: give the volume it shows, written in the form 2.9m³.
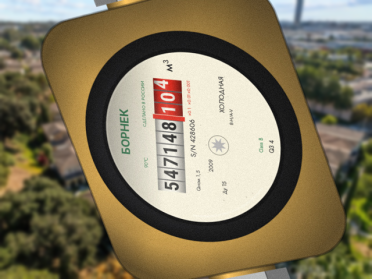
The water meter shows 547148.104m³
